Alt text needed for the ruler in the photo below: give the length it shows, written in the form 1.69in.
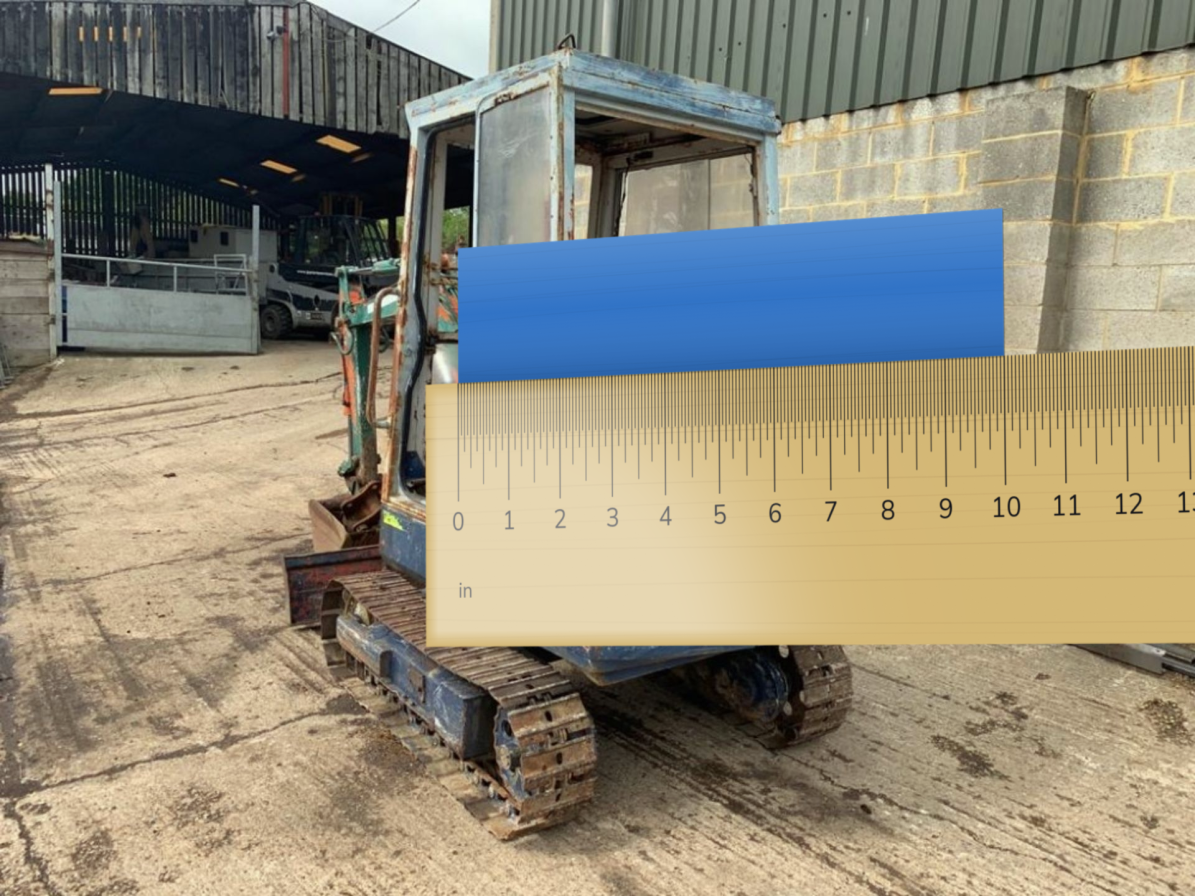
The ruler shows 10in
